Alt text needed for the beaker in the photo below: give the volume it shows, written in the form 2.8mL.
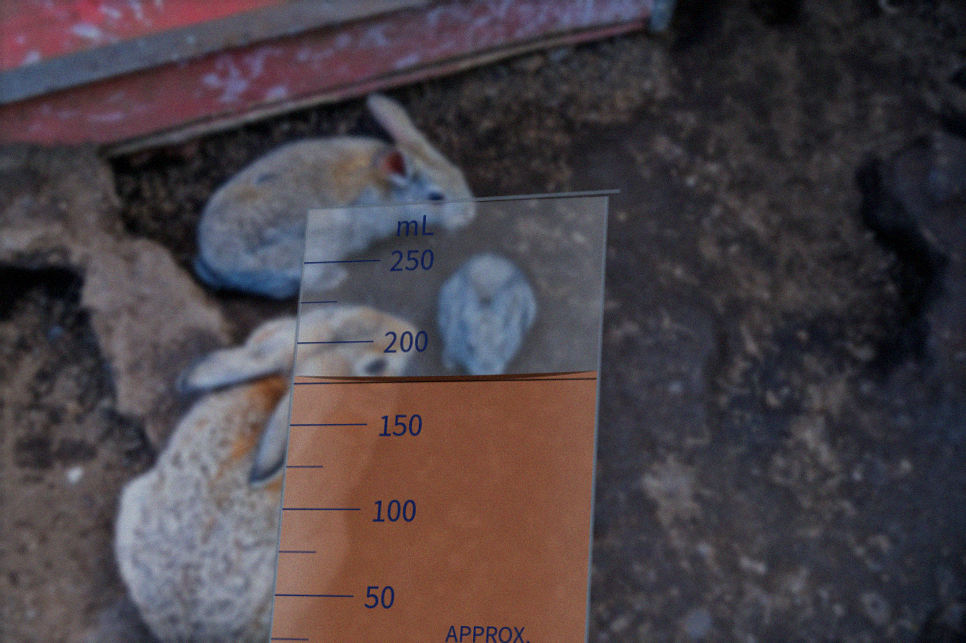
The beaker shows 175mL
